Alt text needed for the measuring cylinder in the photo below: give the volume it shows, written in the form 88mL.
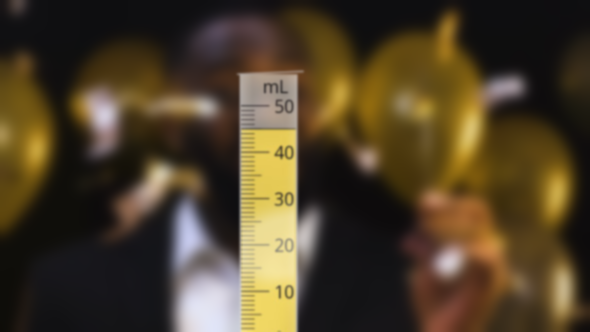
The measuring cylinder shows 45mL
